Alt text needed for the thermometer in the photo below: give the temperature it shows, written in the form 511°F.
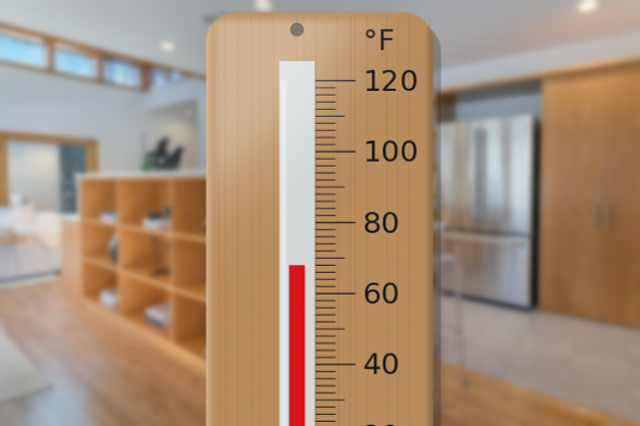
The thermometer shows 68°F
